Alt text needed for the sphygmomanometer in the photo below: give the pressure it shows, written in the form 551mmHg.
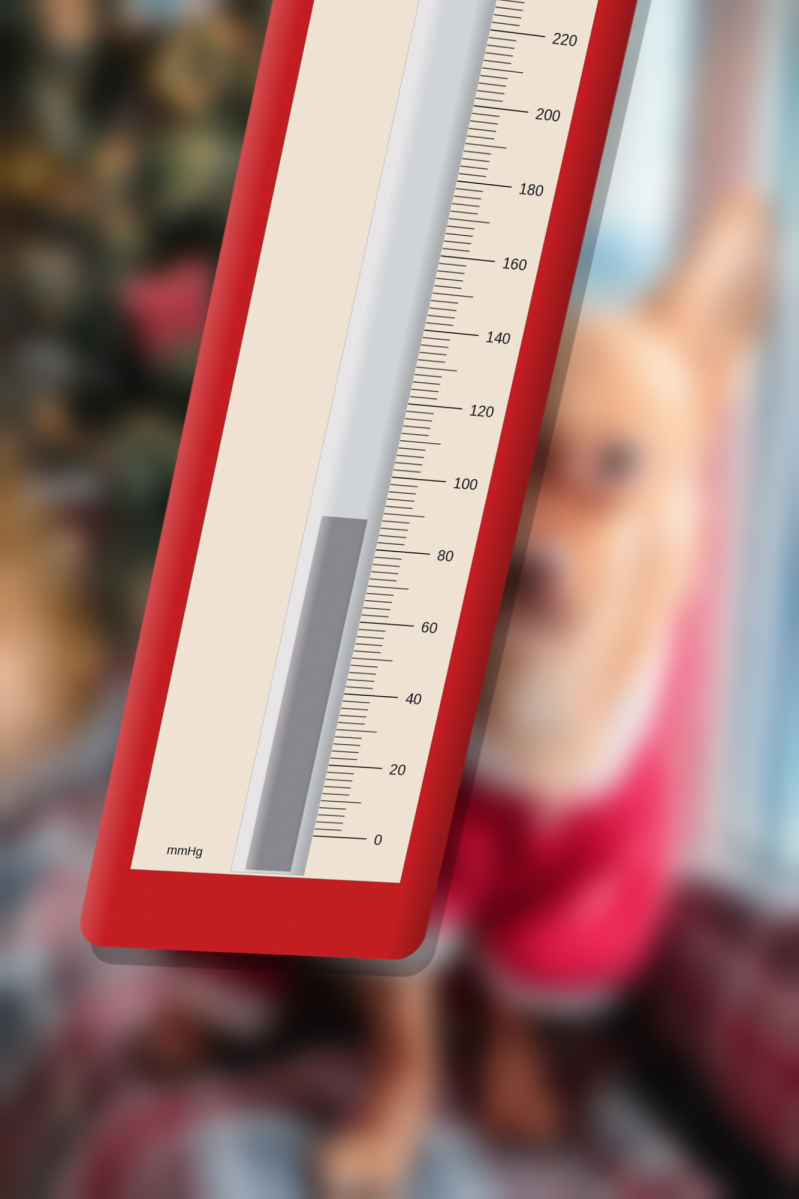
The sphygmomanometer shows 88mmHg
